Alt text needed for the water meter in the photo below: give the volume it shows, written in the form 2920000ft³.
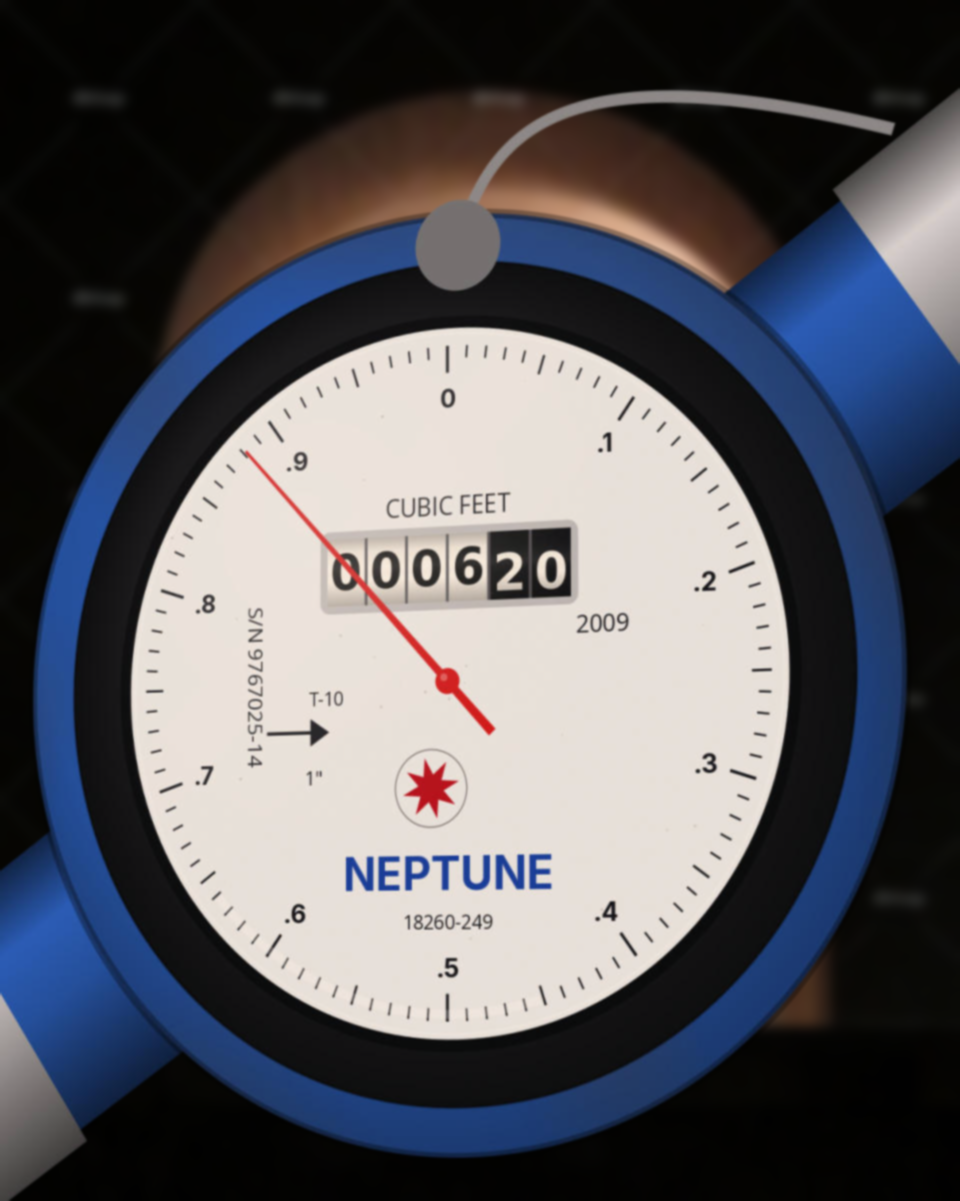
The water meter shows 619.88ft³
